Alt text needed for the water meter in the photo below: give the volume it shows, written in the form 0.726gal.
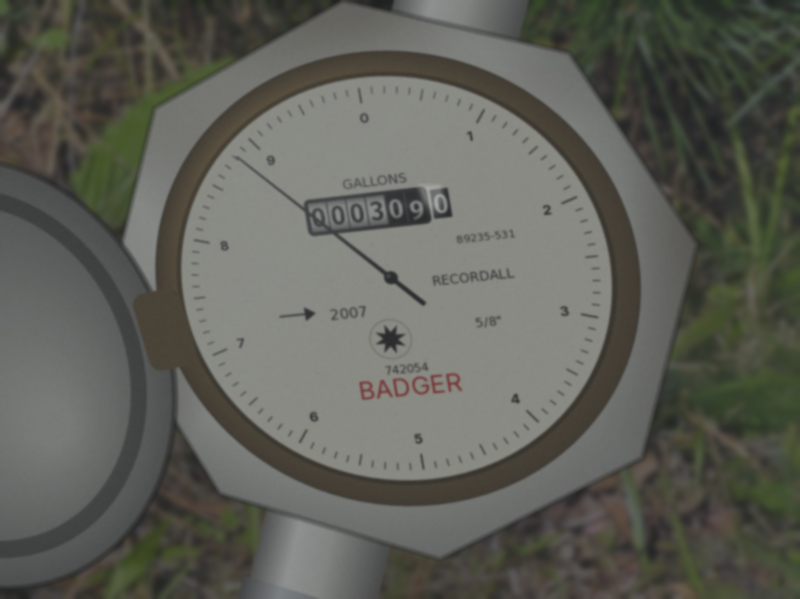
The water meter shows 3088.8gal
